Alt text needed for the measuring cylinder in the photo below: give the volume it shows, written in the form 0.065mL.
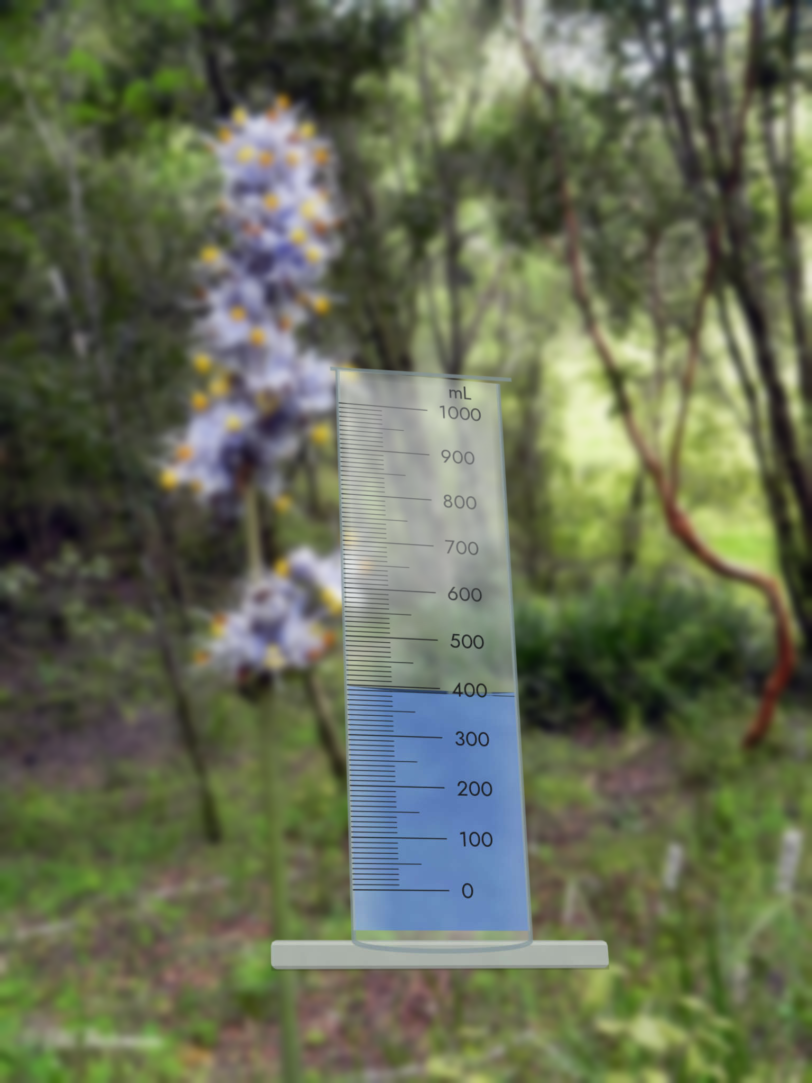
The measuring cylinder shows 390mL
